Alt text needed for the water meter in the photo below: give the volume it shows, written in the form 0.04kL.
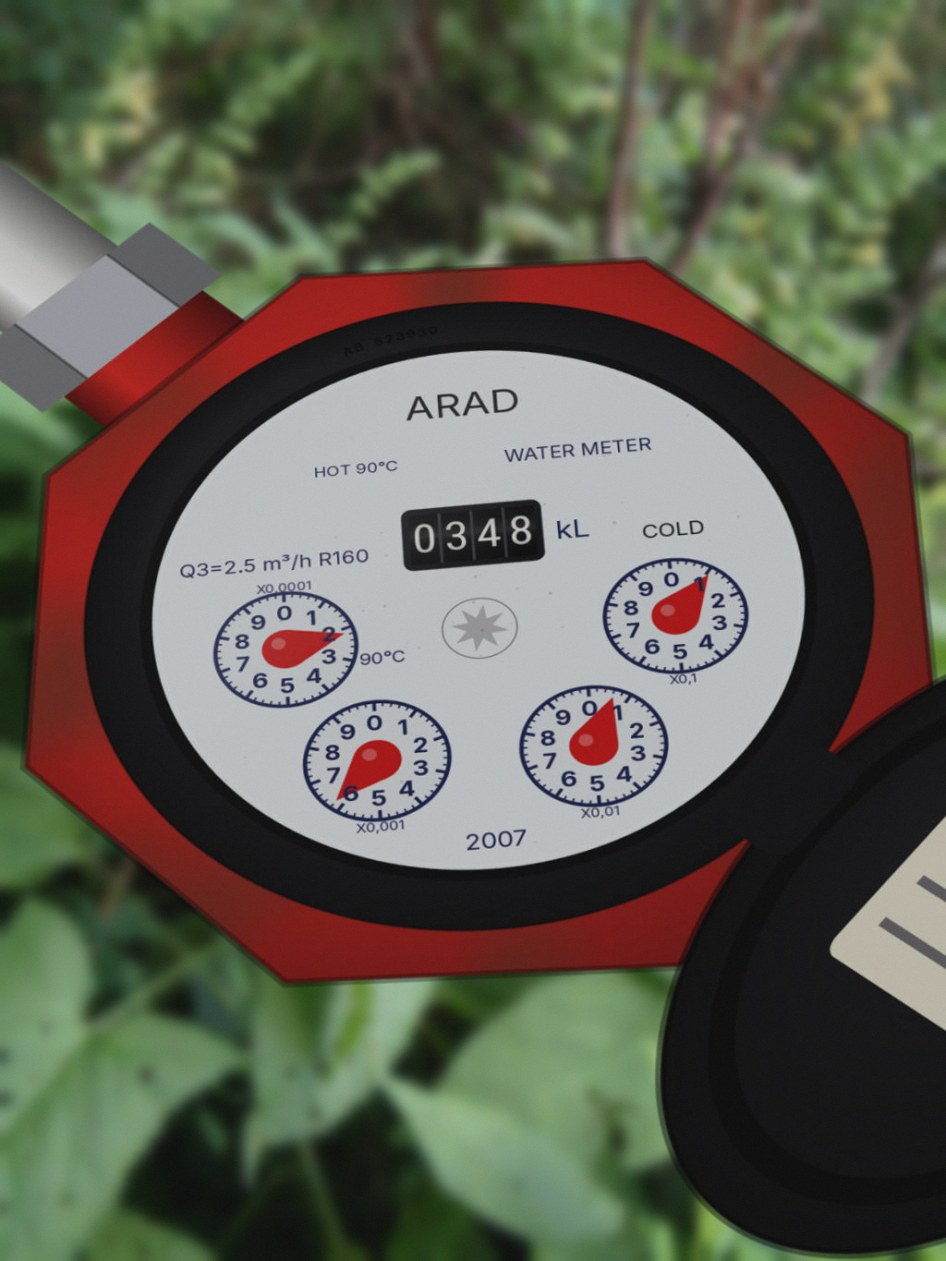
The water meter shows 348.1062kL
